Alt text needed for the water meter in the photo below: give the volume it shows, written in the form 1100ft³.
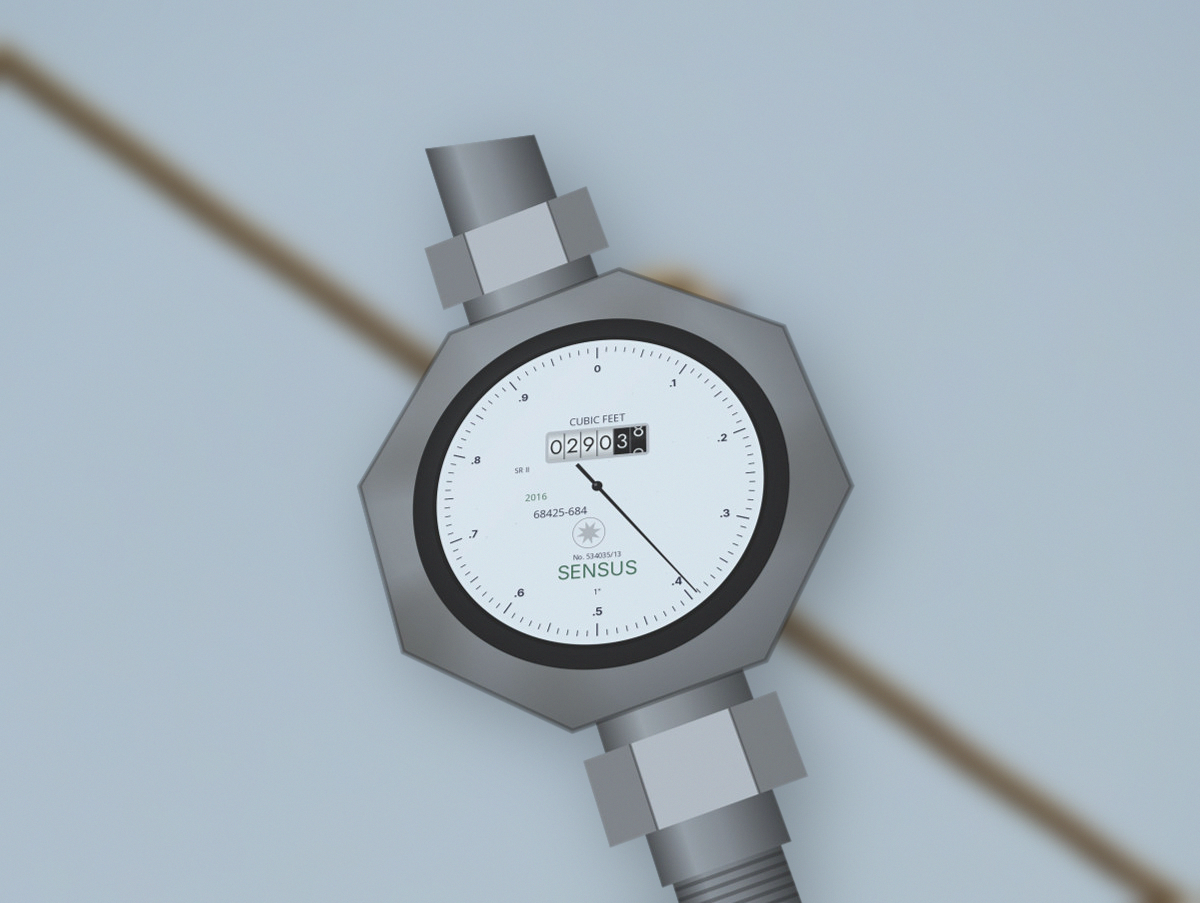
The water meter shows 29038.39ft³
